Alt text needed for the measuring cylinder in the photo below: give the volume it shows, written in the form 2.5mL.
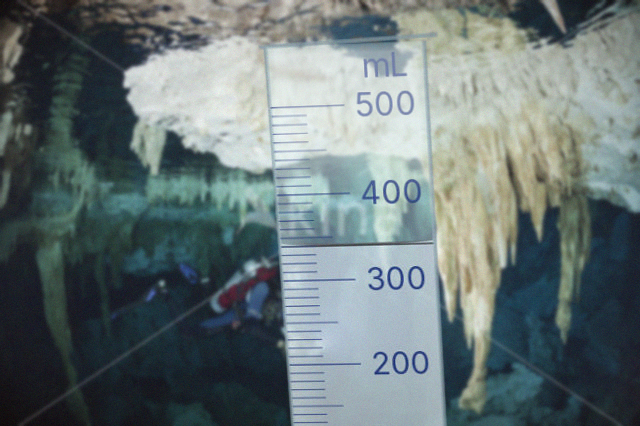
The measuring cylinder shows 340mL
